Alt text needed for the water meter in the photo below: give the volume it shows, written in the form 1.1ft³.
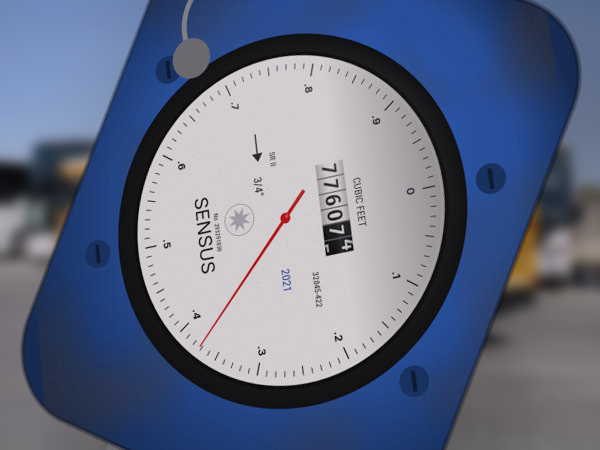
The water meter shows 776074.37ft³
